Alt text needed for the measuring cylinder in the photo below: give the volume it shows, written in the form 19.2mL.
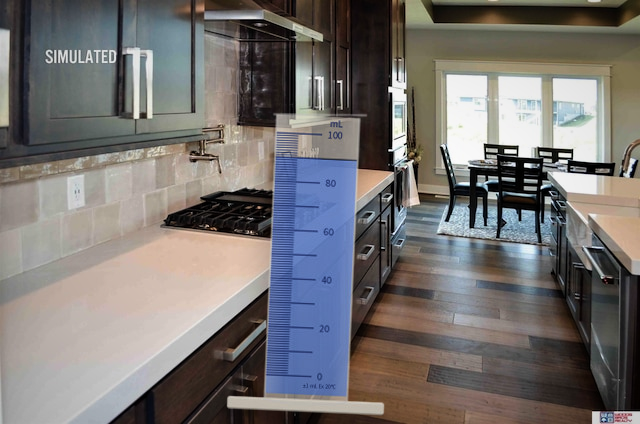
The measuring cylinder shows 90mL
